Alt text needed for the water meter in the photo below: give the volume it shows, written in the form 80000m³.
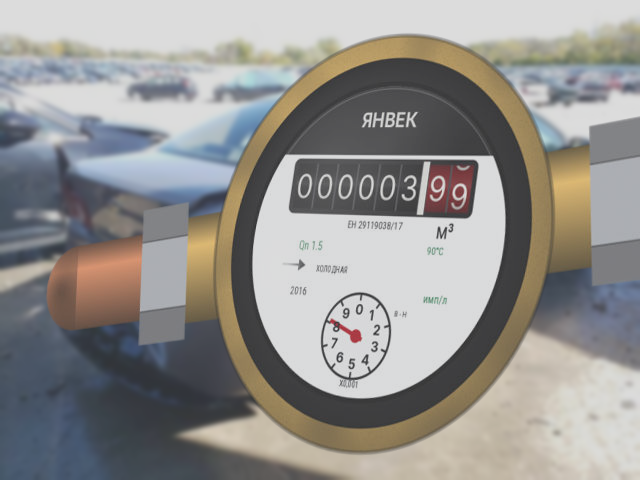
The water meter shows 3.988m³
